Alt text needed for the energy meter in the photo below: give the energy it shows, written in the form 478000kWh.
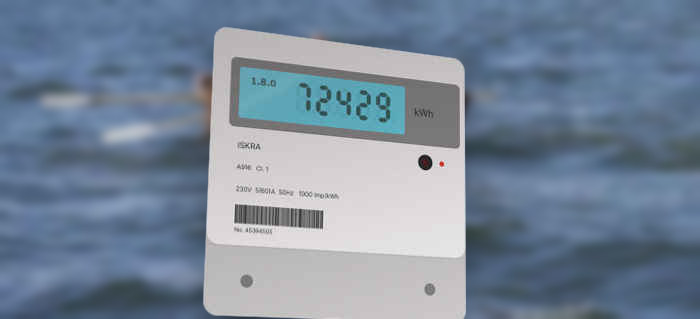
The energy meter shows 72429kWh
